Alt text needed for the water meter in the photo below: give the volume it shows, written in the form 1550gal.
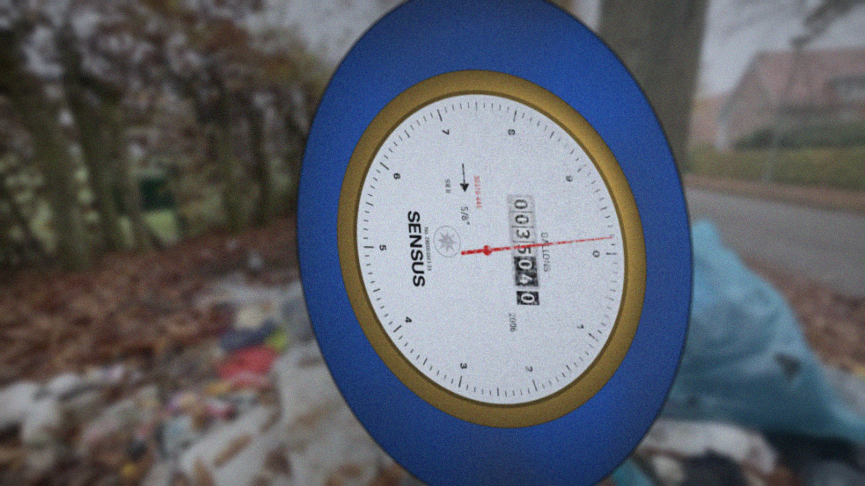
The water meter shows 35039.8gal
